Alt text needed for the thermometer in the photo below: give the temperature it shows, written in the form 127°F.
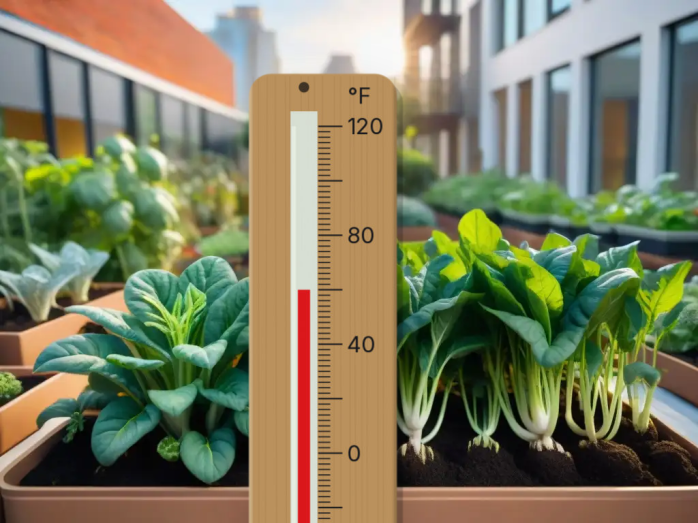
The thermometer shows 60°F
